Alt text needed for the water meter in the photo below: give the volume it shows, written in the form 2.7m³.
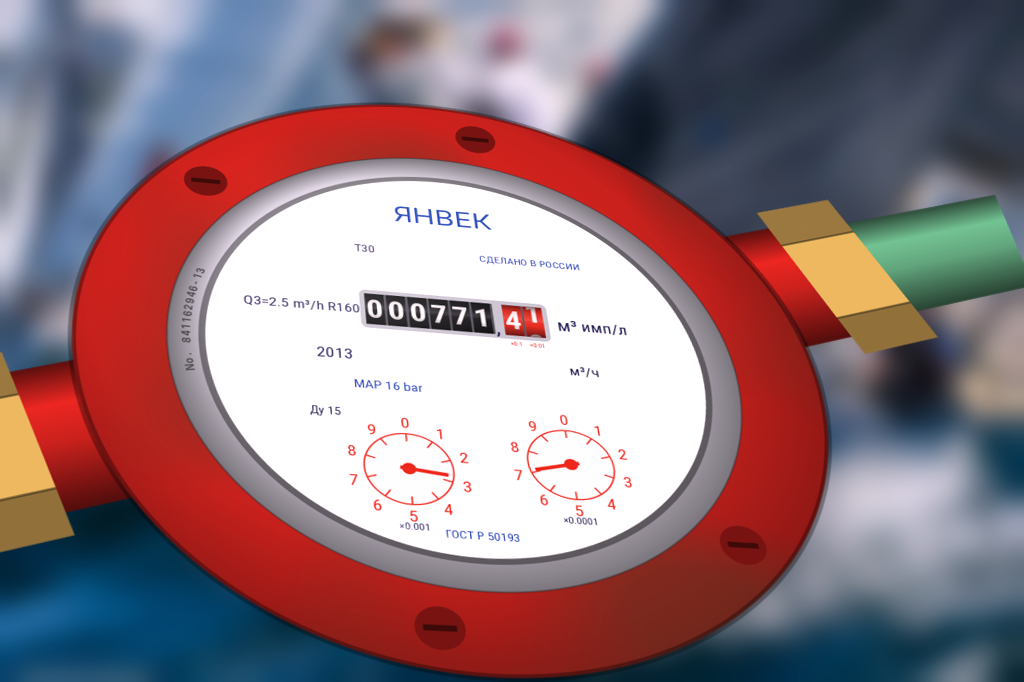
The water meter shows 771.4127m³
